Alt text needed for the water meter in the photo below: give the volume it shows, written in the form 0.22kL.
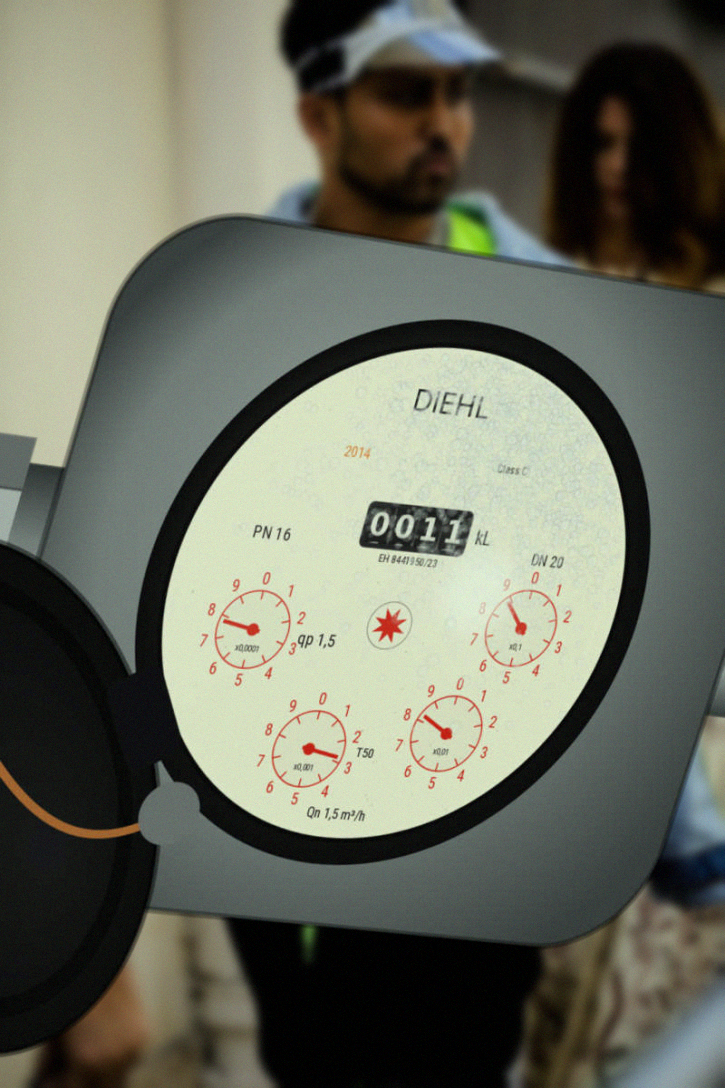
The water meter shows 11.8827kL
